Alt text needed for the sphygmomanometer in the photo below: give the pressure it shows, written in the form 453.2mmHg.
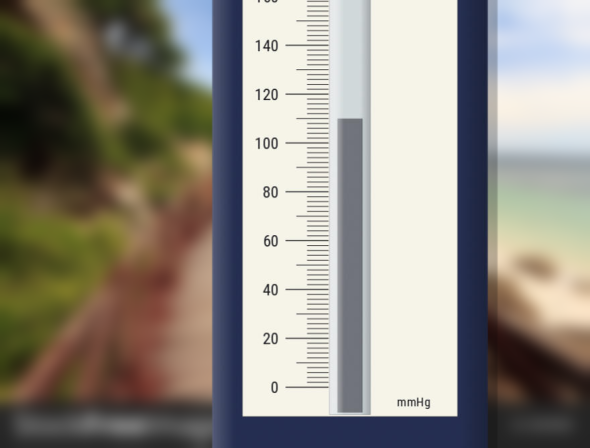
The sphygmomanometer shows 110mmHg
